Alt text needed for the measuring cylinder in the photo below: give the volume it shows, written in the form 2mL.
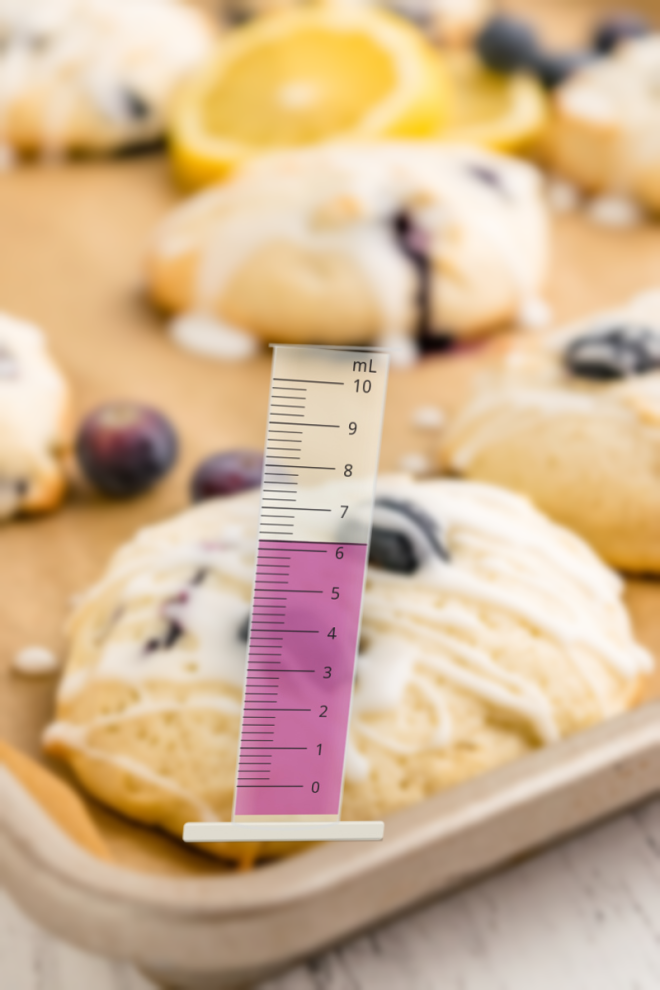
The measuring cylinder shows 6.2mL
